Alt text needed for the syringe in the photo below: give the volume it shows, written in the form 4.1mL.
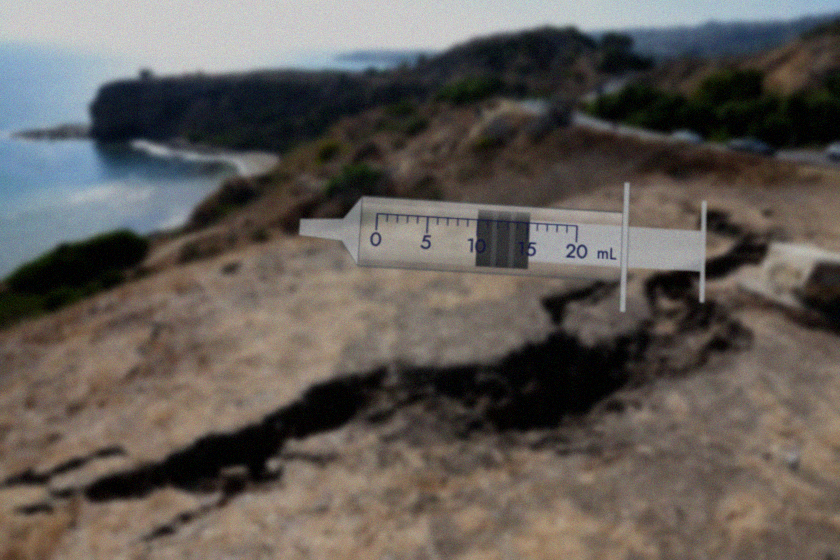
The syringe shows 10mL
